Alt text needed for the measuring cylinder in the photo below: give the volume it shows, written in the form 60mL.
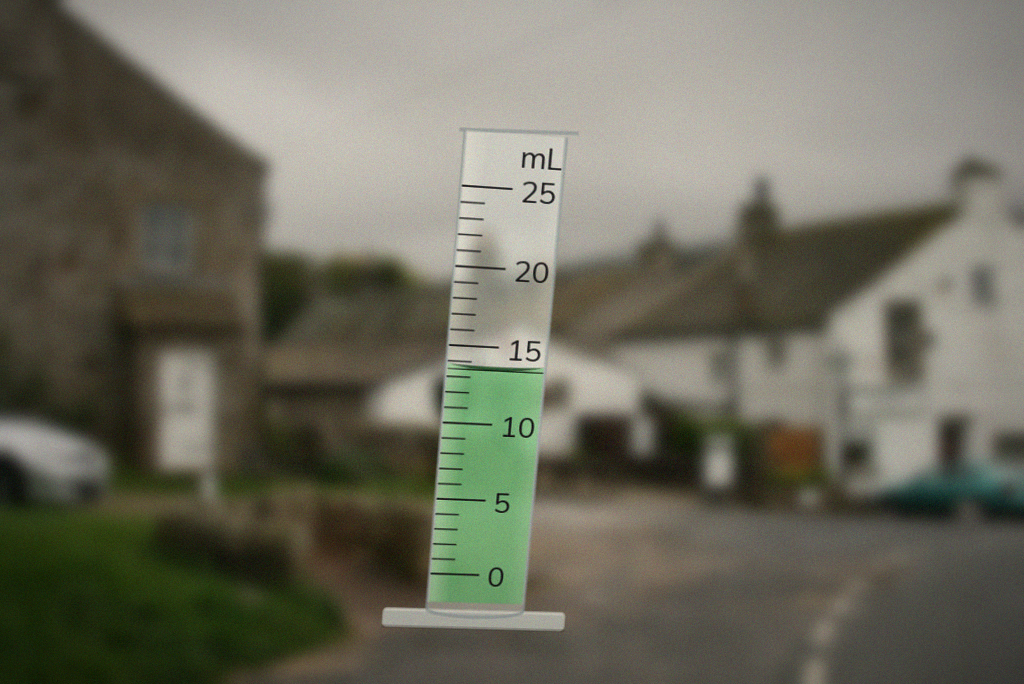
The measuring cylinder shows 13.5mL
